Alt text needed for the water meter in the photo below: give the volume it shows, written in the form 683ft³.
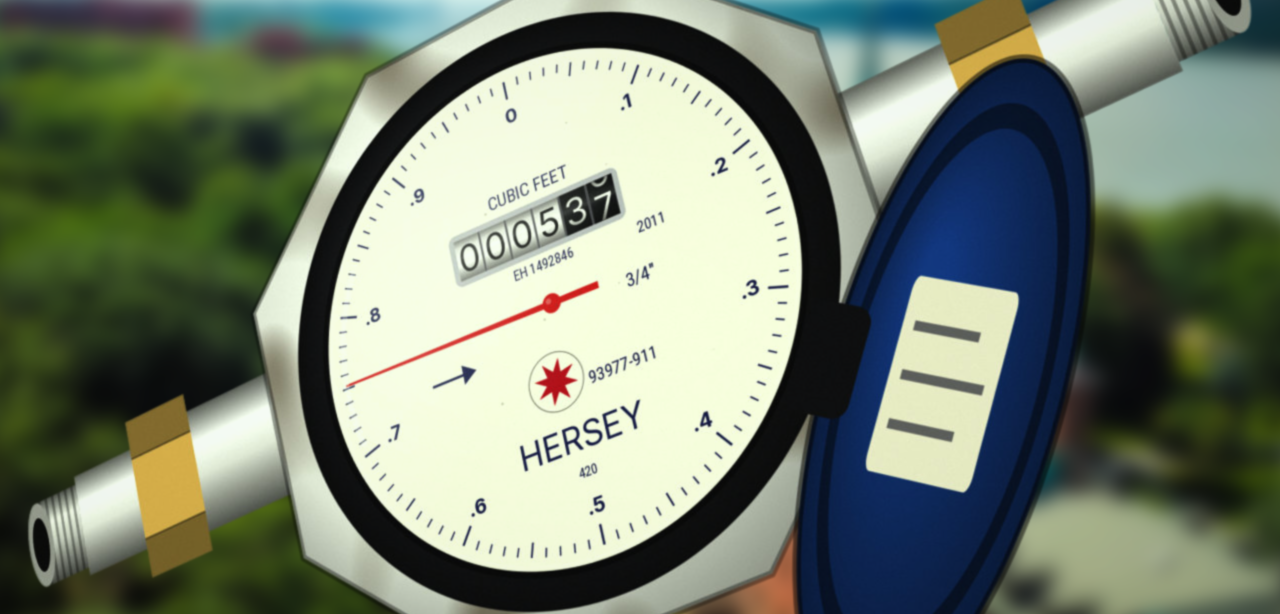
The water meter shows 536.75ft³
